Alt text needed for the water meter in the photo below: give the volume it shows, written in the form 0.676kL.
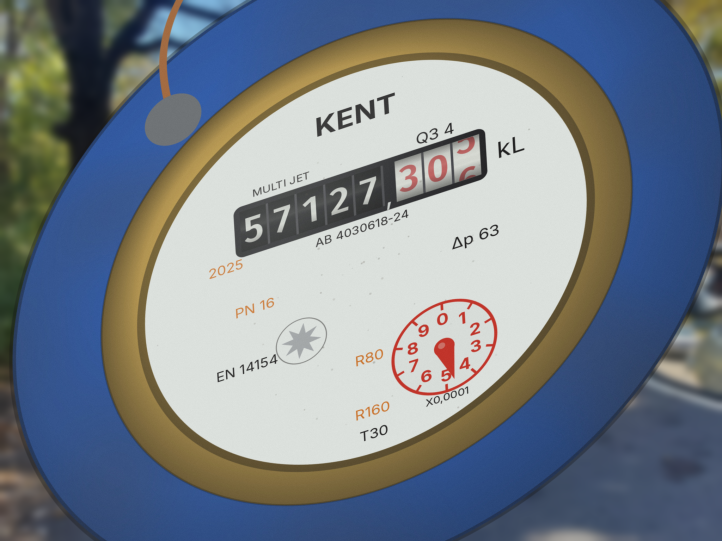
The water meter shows 57127.3054kL
